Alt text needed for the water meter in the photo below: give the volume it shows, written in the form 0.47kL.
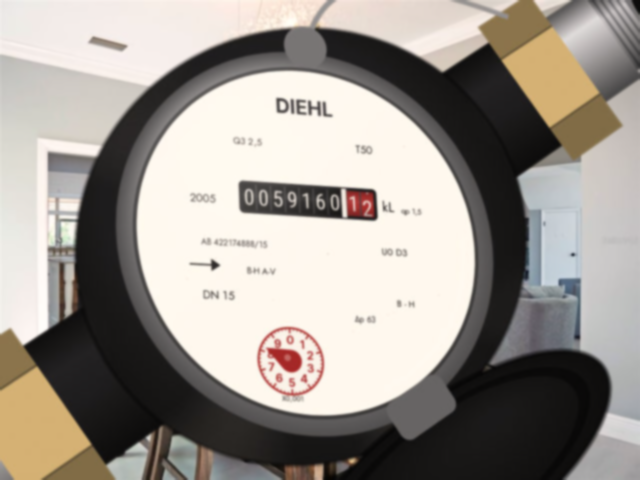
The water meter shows 59160.118kL
